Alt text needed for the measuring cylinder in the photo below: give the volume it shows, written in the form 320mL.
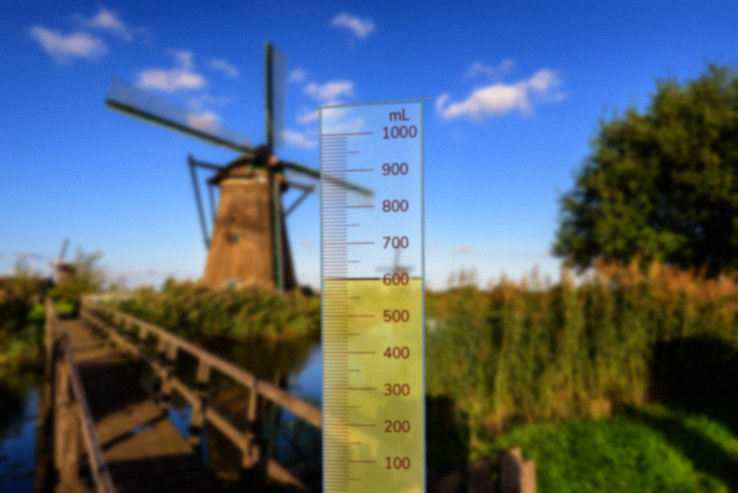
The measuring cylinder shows 600mL
